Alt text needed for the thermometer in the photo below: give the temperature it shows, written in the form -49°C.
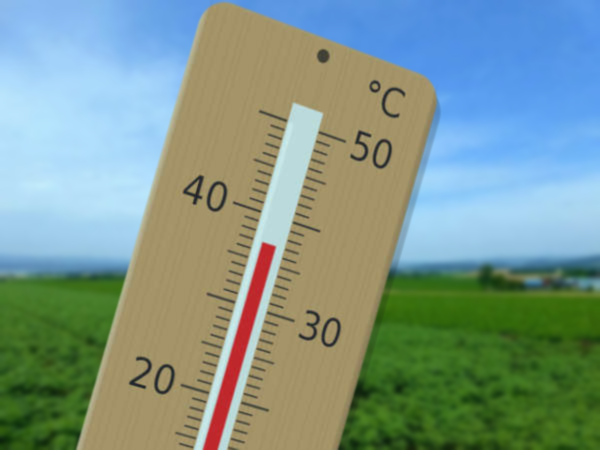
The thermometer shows 37°C
